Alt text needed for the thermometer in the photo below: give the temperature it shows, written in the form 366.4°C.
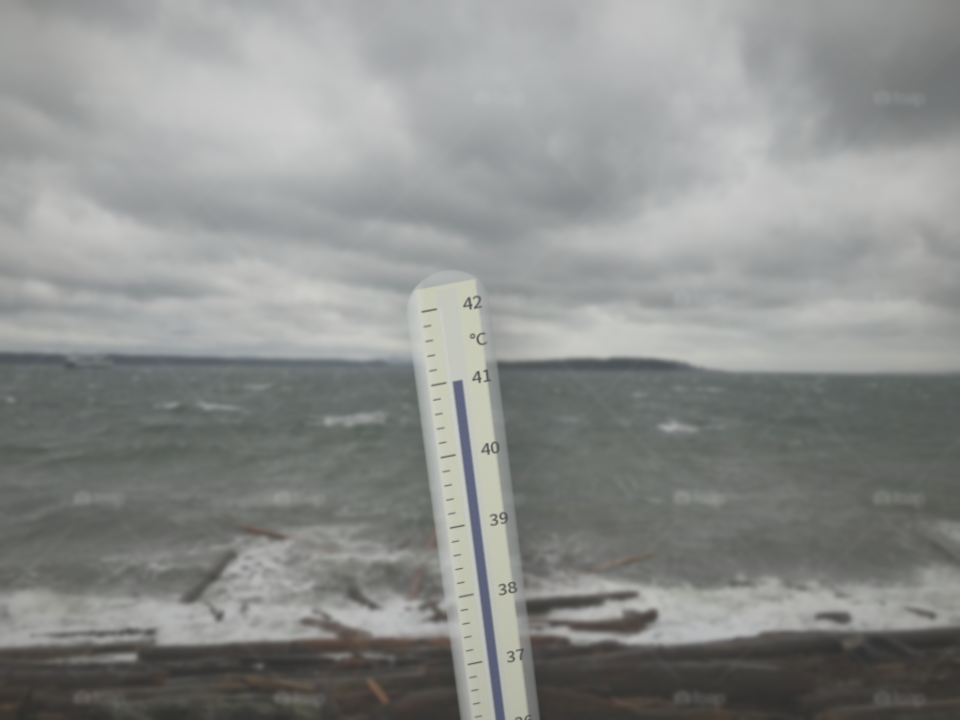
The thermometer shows 41°C
